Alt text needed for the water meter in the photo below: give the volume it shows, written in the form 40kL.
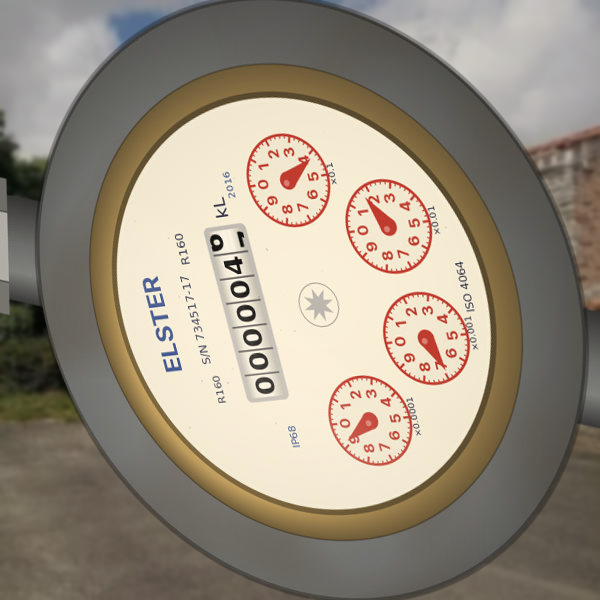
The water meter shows 46.4169kL
